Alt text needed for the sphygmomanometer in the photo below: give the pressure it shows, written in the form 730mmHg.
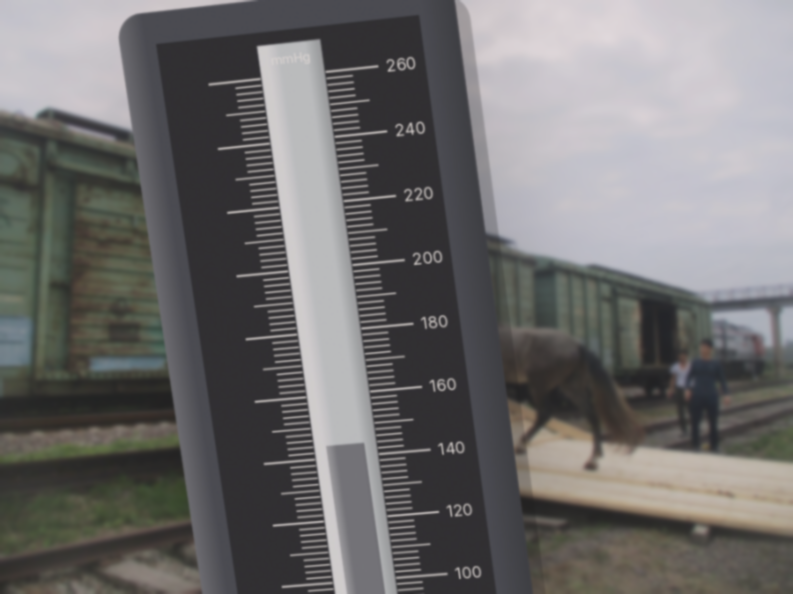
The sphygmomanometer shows 144mmHg
